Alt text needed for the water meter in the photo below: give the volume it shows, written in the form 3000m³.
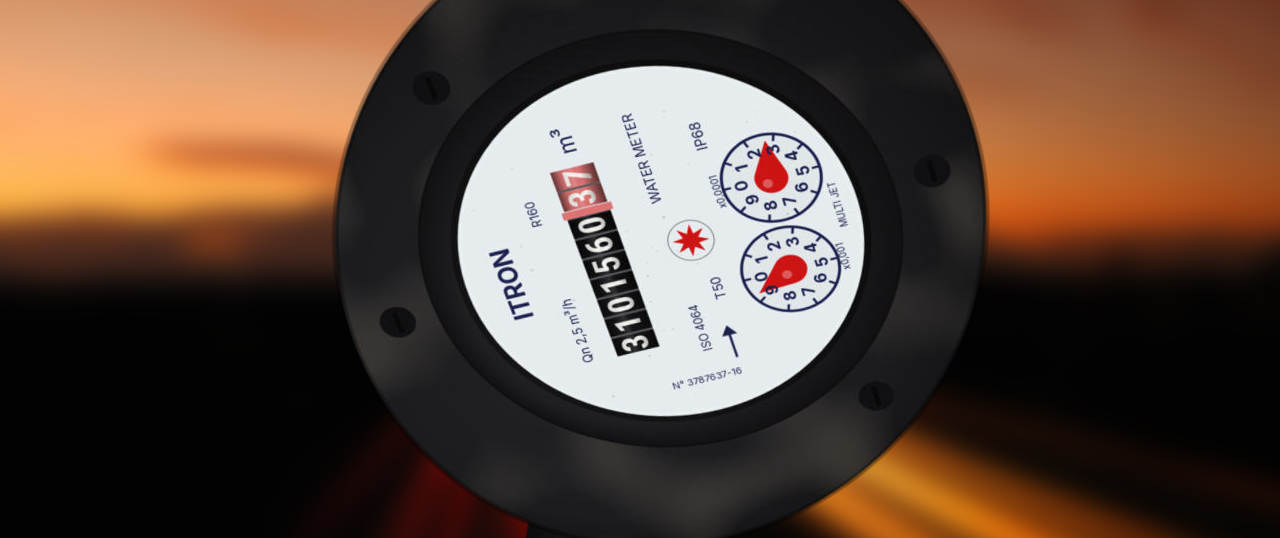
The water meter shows 3101560.3692m³
